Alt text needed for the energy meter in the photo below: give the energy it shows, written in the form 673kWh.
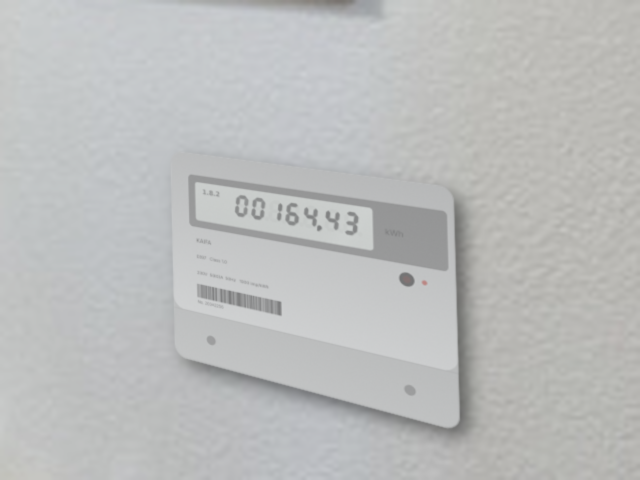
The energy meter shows 164.43kWh
